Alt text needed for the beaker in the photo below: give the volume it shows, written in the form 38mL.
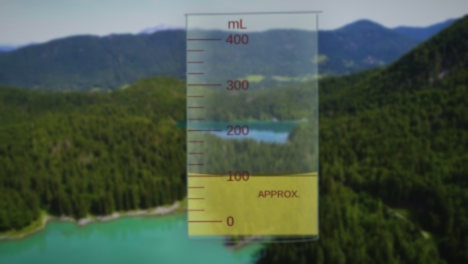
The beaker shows 100mL
